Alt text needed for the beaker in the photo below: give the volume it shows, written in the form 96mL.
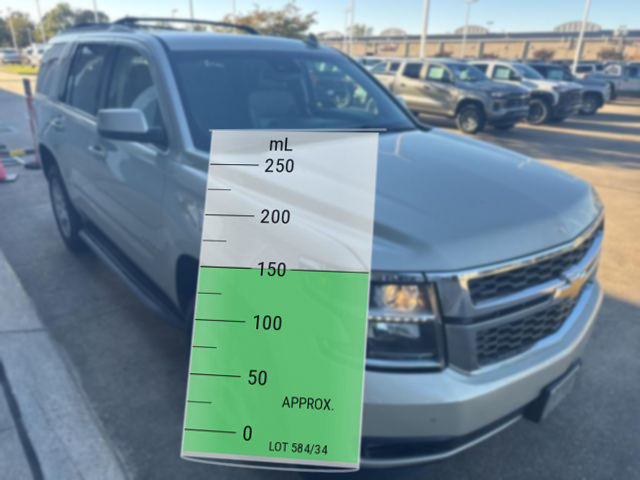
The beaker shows 150mL
